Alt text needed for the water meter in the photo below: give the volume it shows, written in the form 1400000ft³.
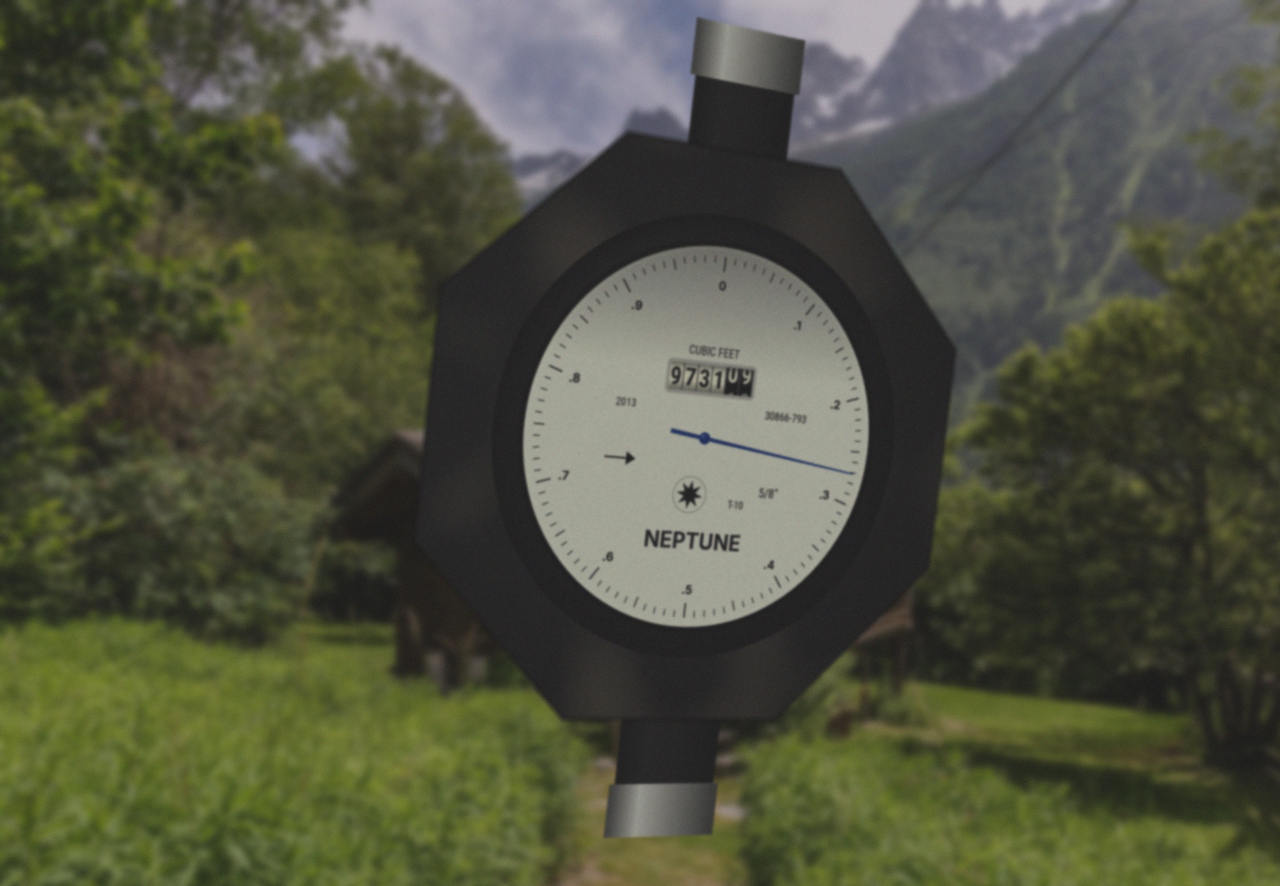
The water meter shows 973109.27ft³
